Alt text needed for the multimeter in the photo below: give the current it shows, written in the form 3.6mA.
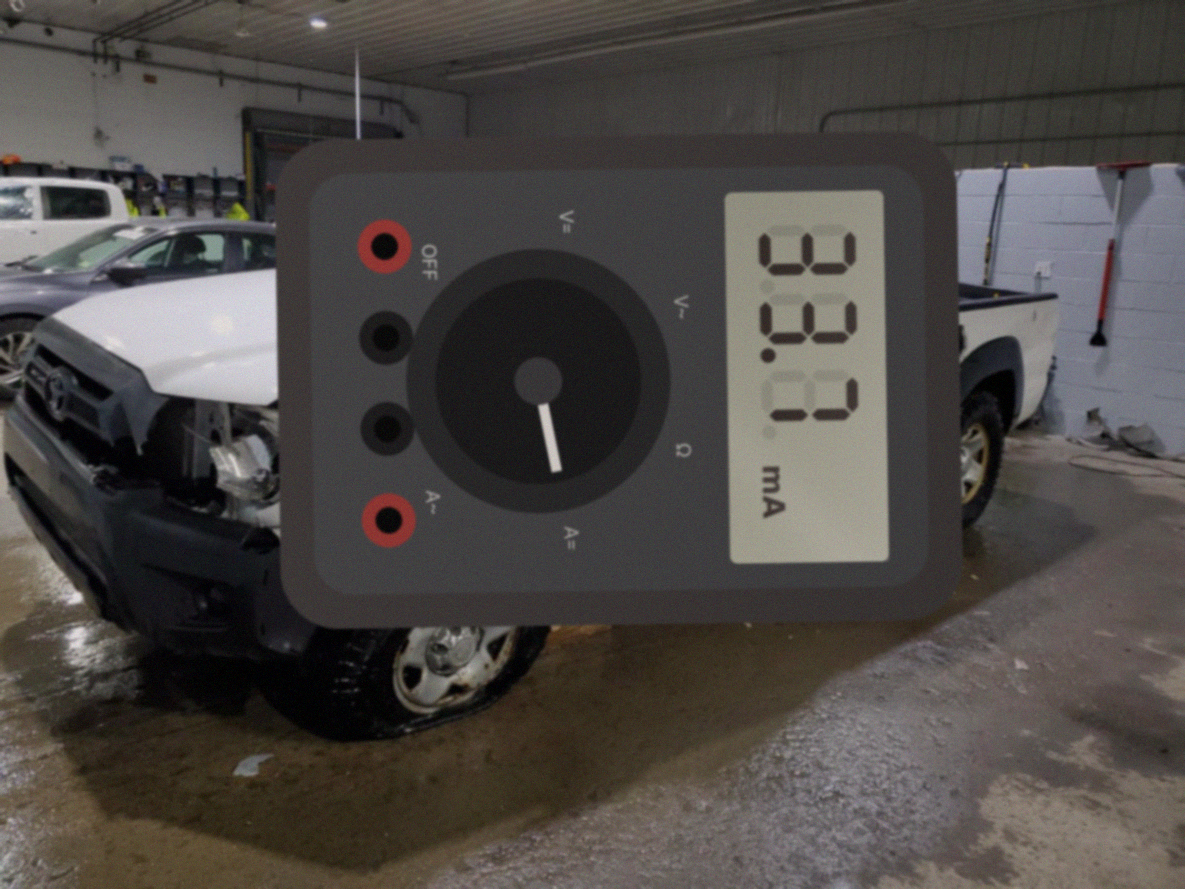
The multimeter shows 33.7mA
